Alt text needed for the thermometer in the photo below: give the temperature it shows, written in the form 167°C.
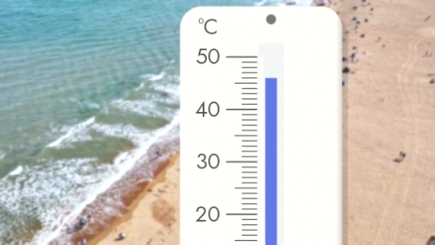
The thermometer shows 46°C
